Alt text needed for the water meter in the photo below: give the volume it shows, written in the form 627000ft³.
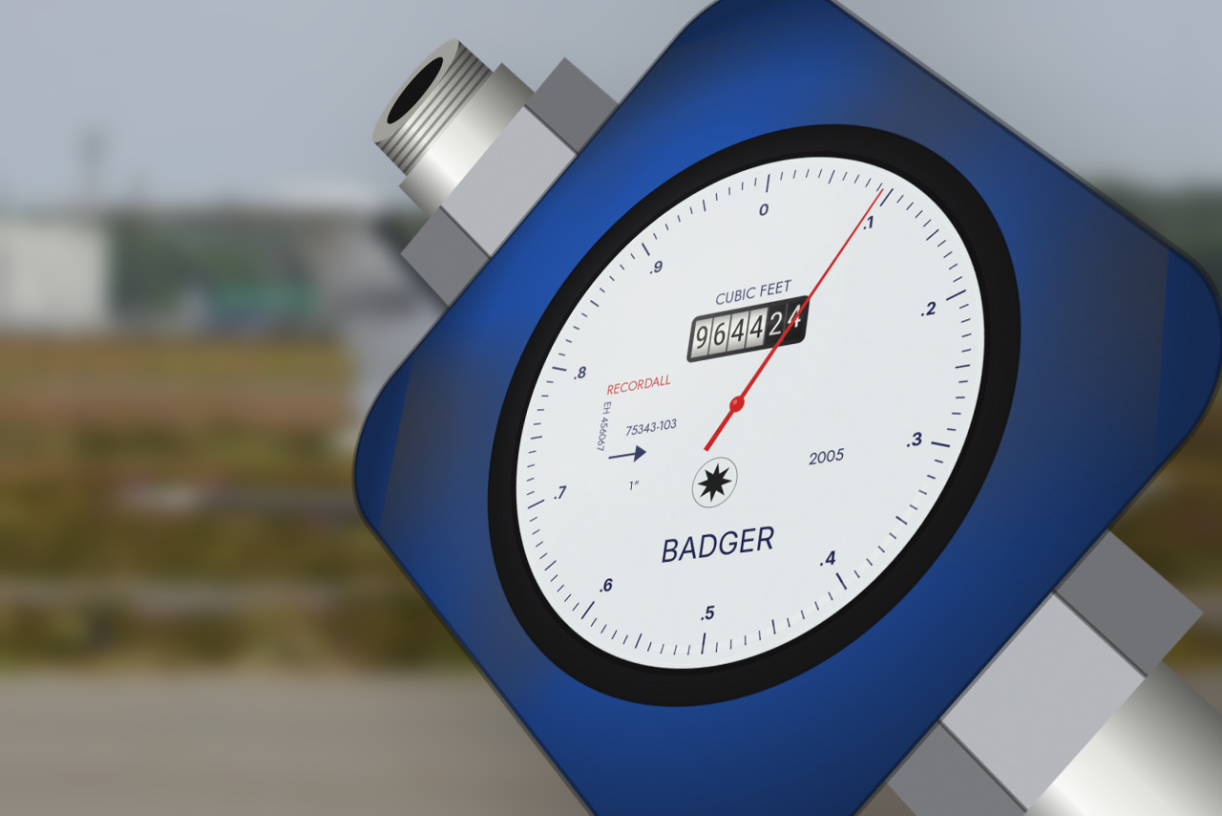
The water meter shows 964424.09ft³
